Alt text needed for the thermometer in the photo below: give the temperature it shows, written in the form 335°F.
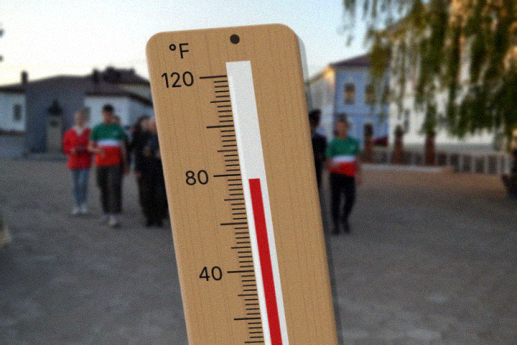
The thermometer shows 78°F
